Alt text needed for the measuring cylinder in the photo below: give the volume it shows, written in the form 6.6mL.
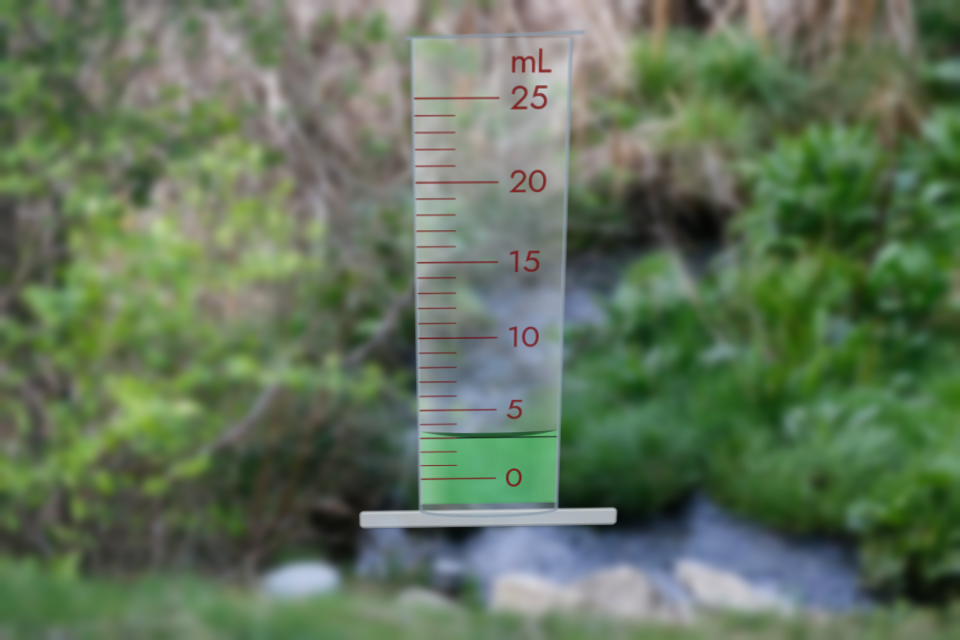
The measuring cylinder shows 3mL
